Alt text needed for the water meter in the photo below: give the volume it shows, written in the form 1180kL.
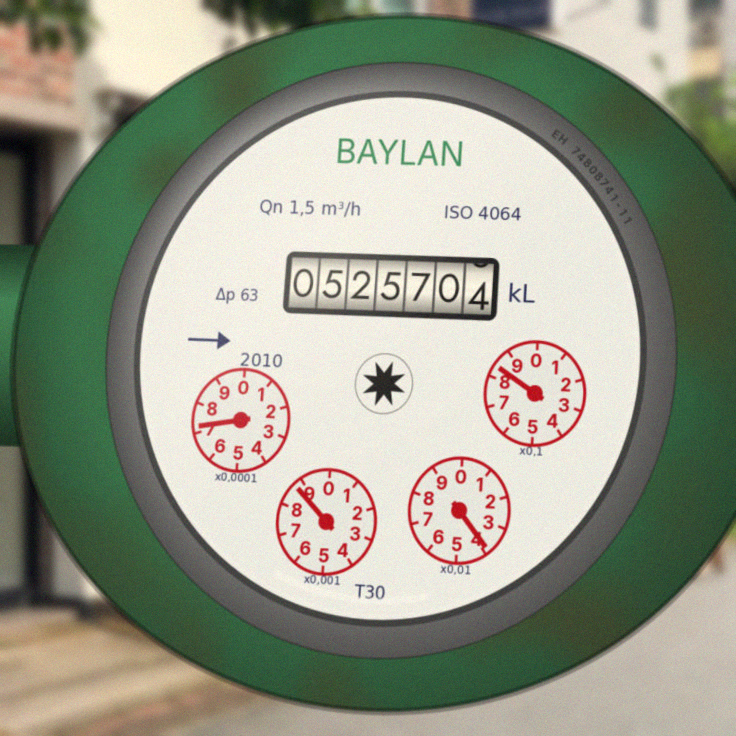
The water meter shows 525703.8387kL
